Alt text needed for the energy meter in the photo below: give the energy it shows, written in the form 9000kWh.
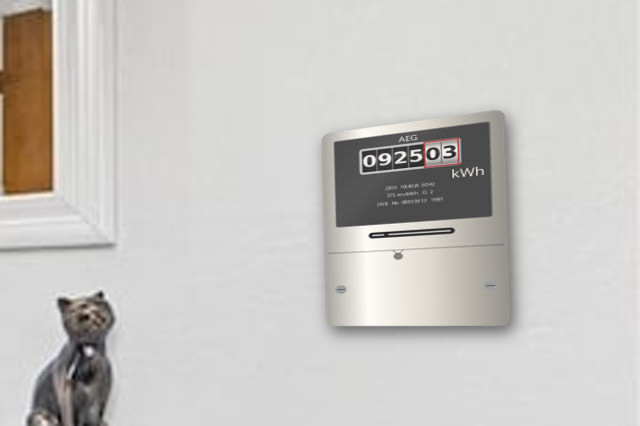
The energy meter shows 925.03kWh
